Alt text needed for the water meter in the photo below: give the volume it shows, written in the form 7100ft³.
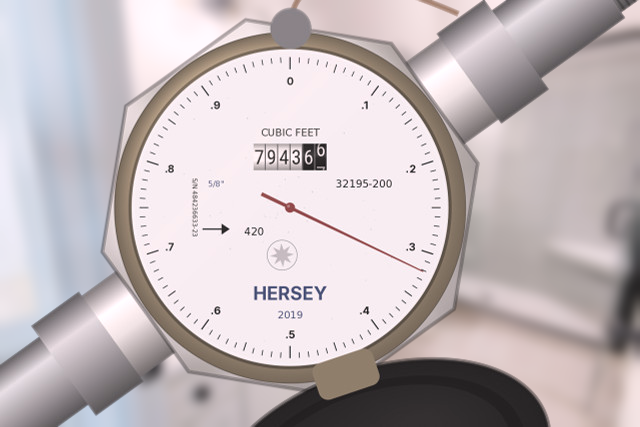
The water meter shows 794366.32ft³
